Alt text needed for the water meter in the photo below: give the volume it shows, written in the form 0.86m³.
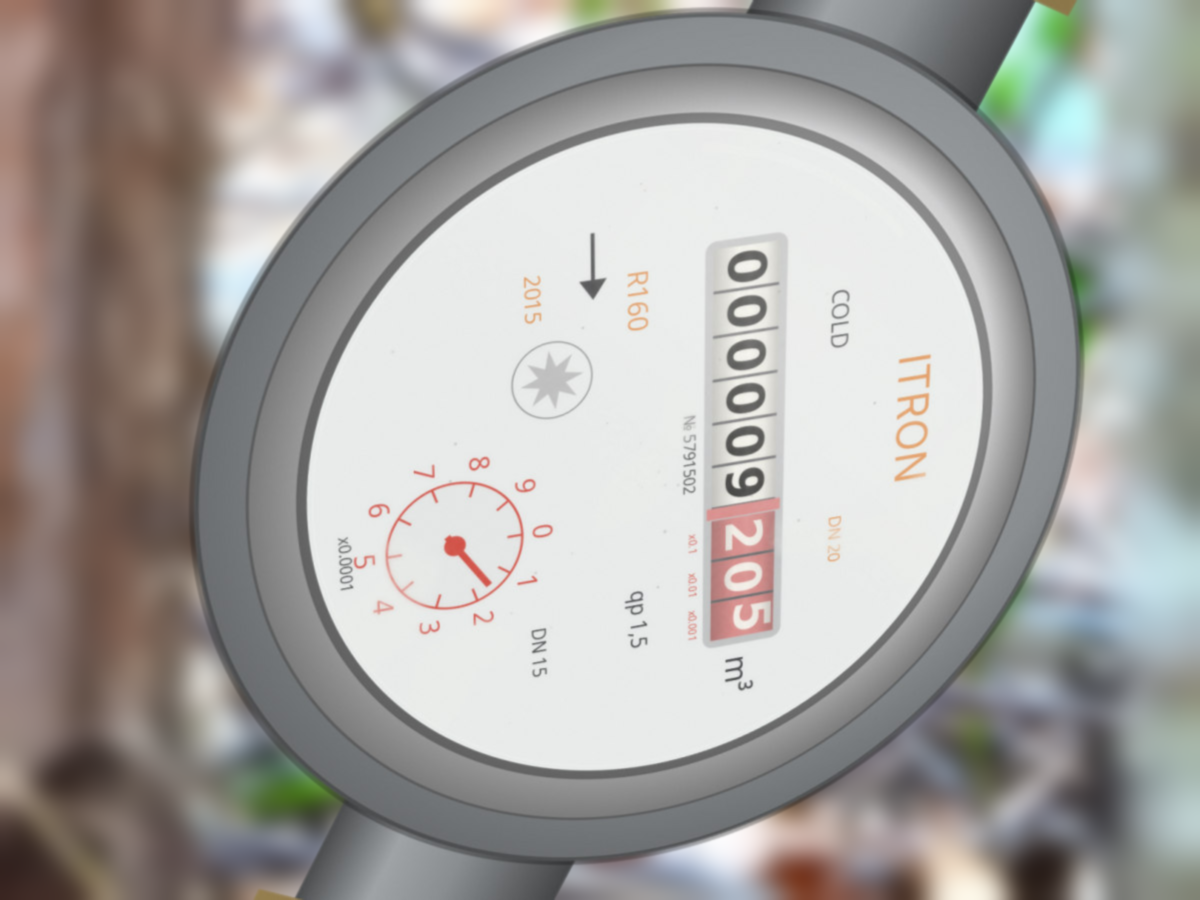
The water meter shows 9.2051m³
